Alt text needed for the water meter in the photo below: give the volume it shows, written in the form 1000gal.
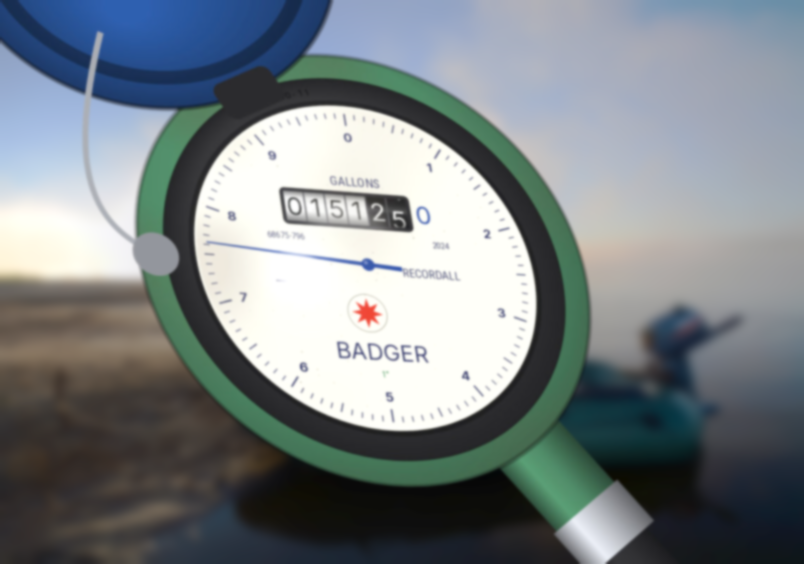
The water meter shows 151247.6gal
